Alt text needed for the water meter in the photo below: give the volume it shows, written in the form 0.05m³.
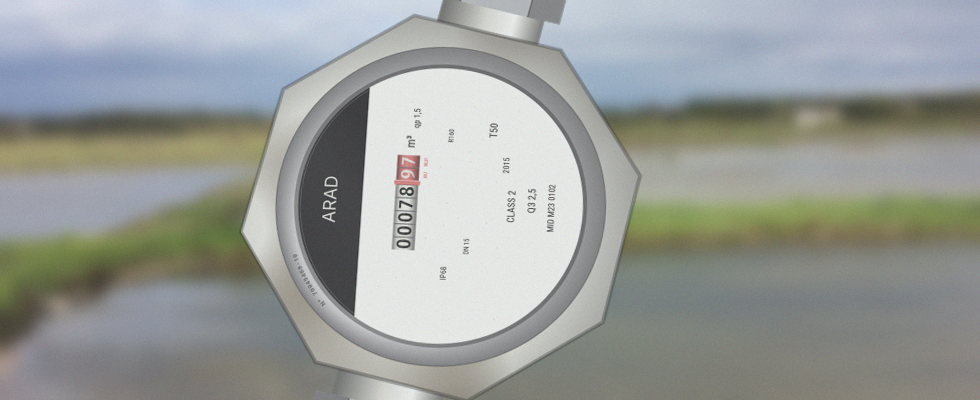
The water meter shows 78.97m³
